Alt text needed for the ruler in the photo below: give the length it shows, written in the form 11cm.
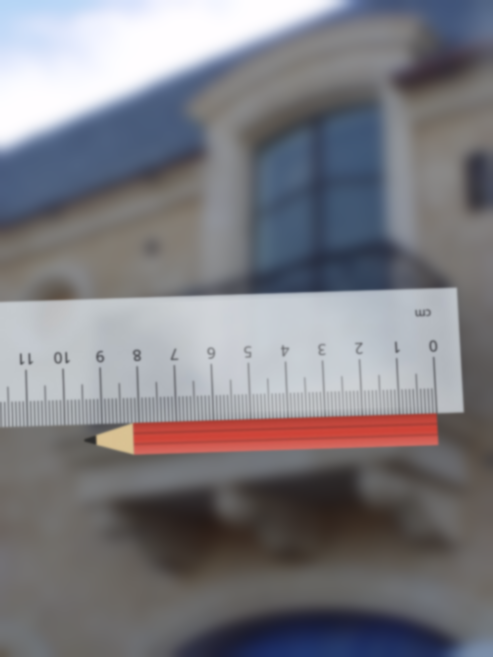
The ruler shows 9.5cm
